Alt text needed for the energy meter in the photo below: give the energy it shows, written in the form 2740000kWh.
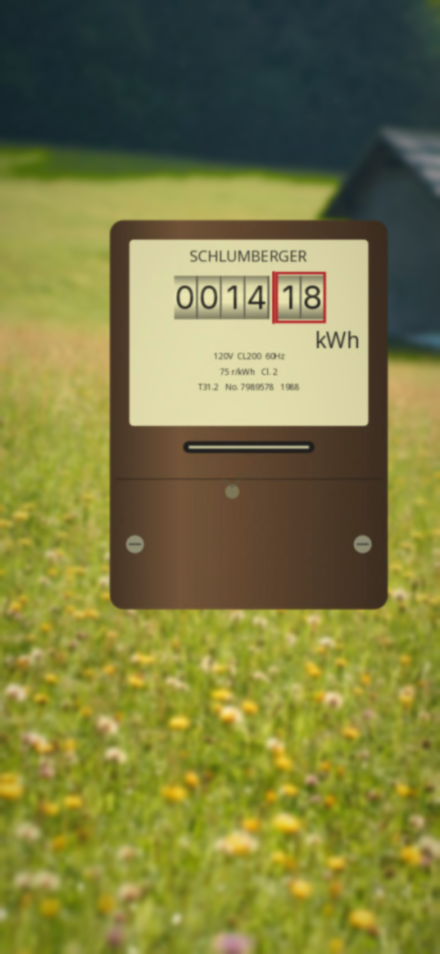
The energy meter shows 14.18kWh
